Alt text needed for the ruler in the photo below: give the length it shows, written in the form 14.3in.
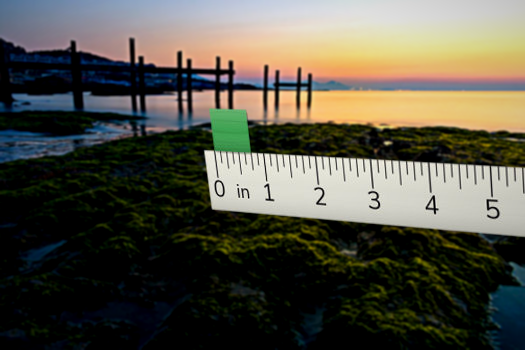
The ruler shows 0.75in
